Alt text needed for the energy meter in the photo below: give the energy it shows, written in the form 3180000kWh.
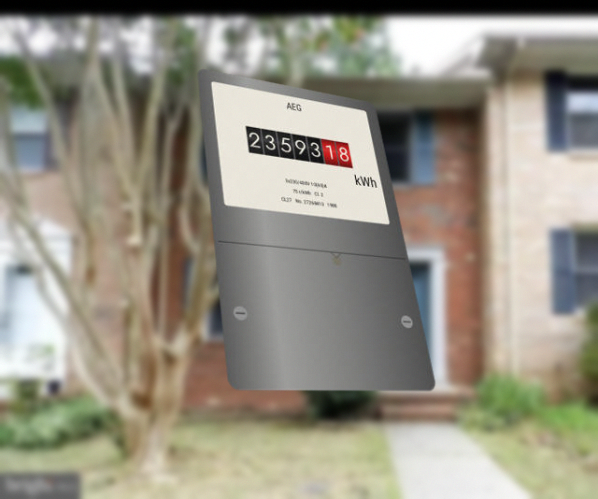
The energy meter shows 23593.18kWh
